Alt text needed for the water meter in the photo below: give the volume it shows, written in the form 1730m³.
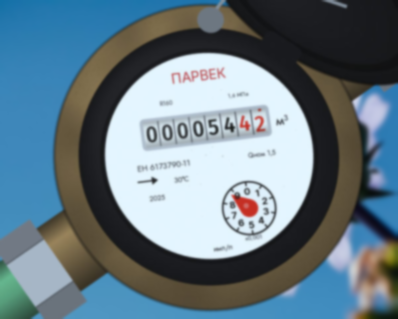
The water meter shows 54.418m³
